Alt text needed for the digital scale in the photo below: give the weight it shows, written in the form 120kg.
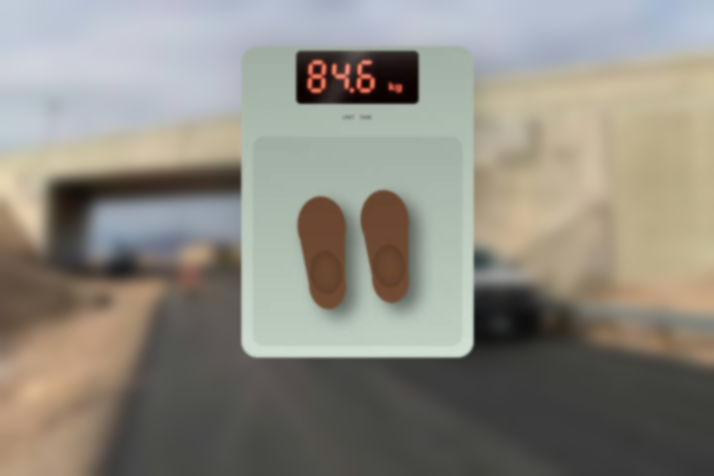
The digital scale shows 84.6kg
